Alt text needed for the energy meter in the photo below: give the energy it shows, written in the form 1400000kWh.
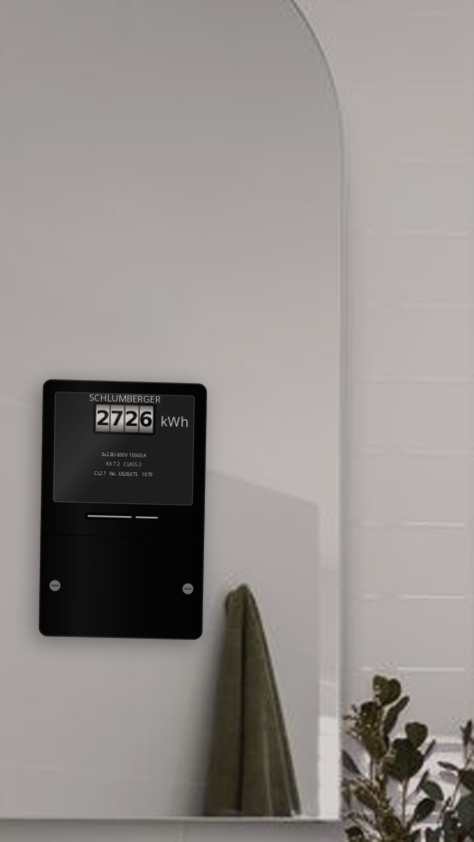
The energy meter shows 2726kWh
